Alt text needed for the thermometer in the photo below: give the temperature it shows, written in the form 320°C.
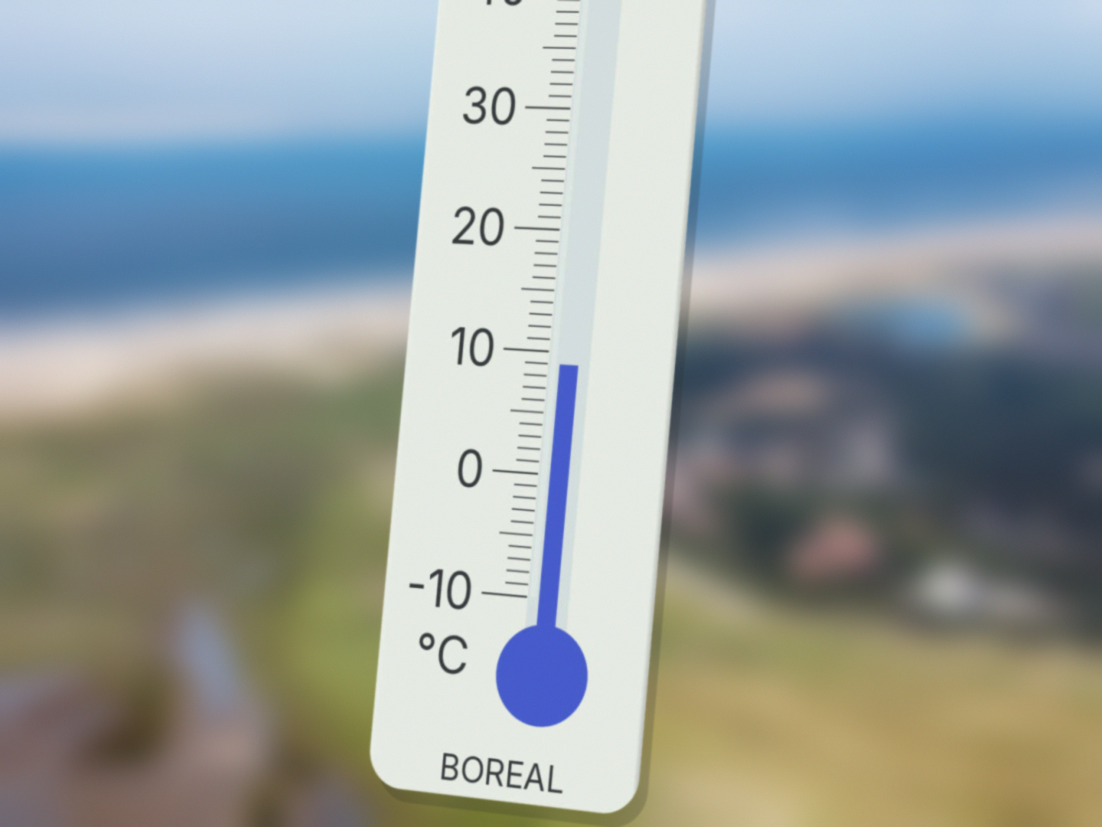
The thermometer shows 9°C
